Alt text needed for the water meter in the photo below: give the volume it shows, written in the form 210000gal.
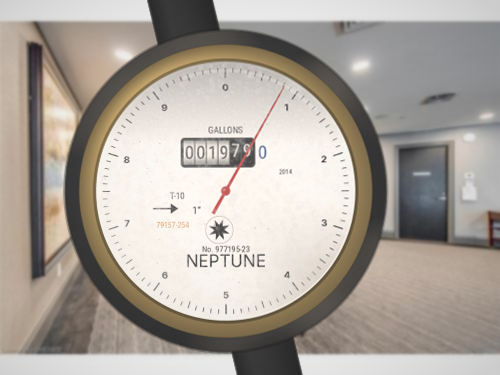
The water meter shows 19790.8gal
